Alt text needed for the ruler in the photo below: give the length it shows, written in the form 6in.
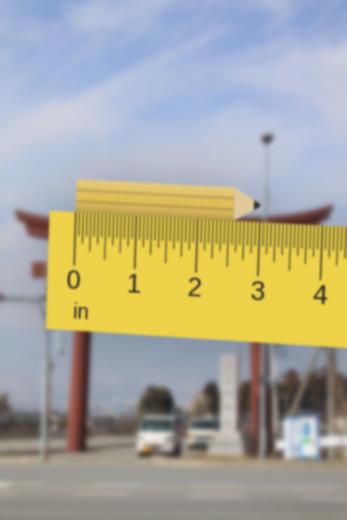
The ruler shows 3in
